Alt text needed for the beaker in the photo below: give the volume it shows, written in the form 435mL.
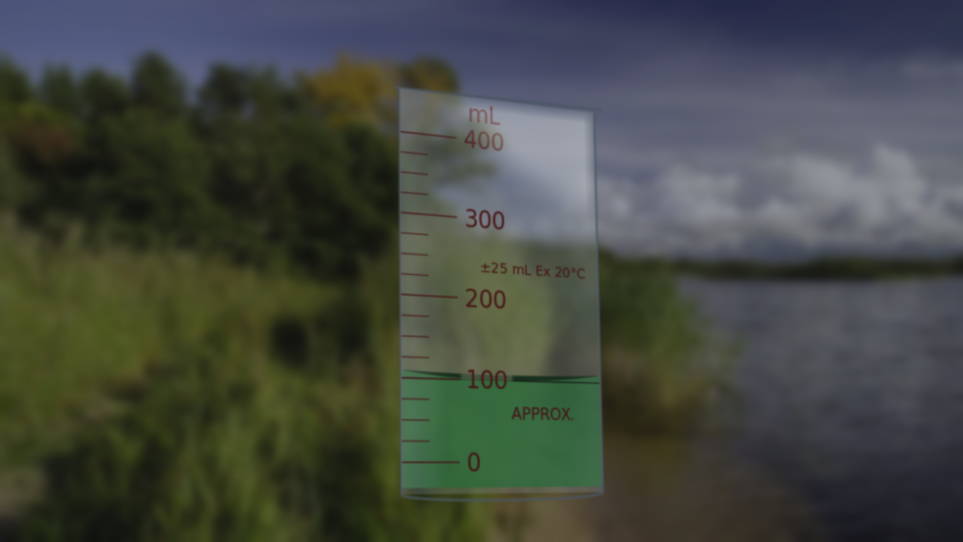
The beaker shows 100mL
